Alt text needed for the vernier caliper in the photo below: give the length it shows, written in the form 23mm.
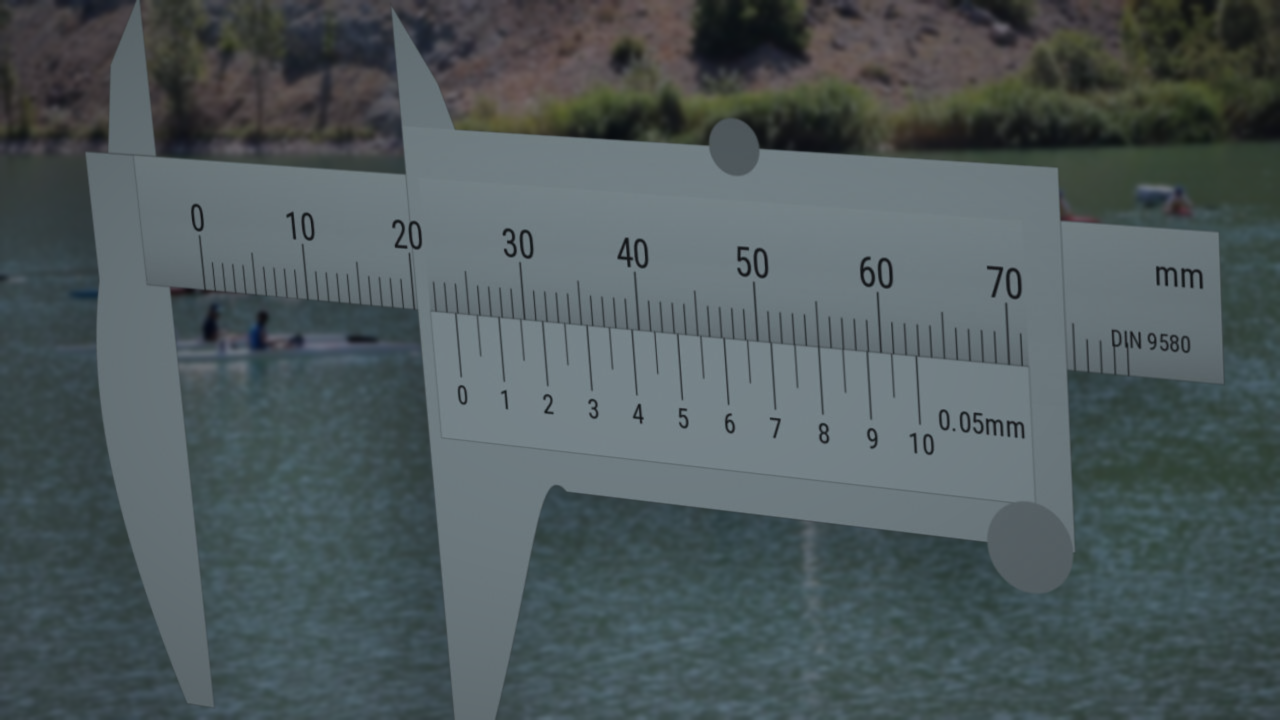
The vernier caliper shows 23.8mm
